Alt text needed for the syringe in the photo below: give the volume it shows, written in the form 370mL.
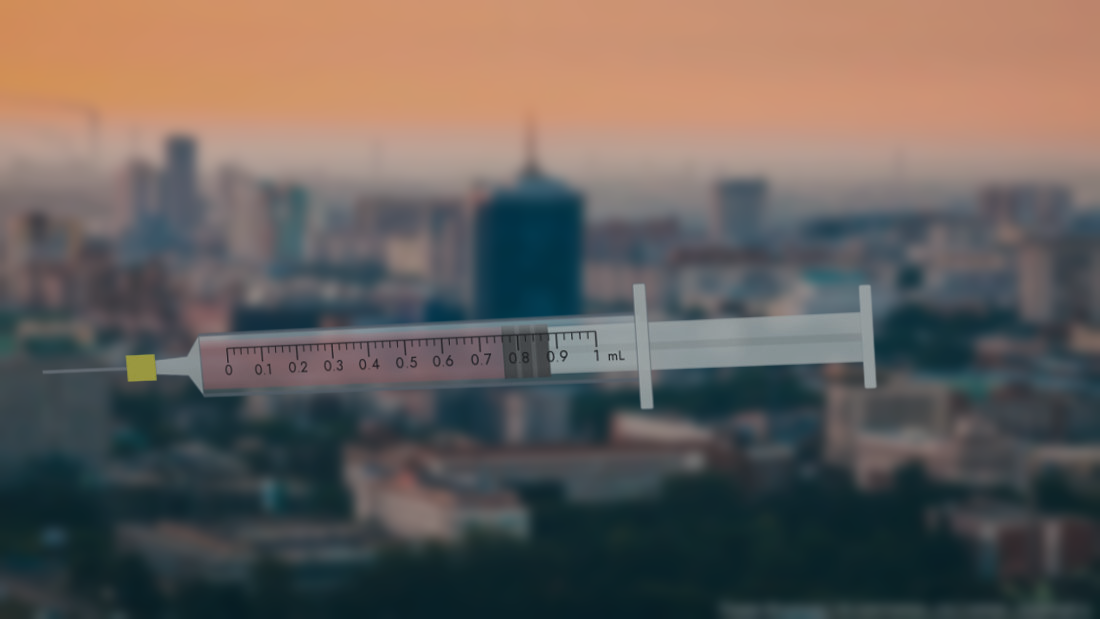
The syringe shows 0.76mL
